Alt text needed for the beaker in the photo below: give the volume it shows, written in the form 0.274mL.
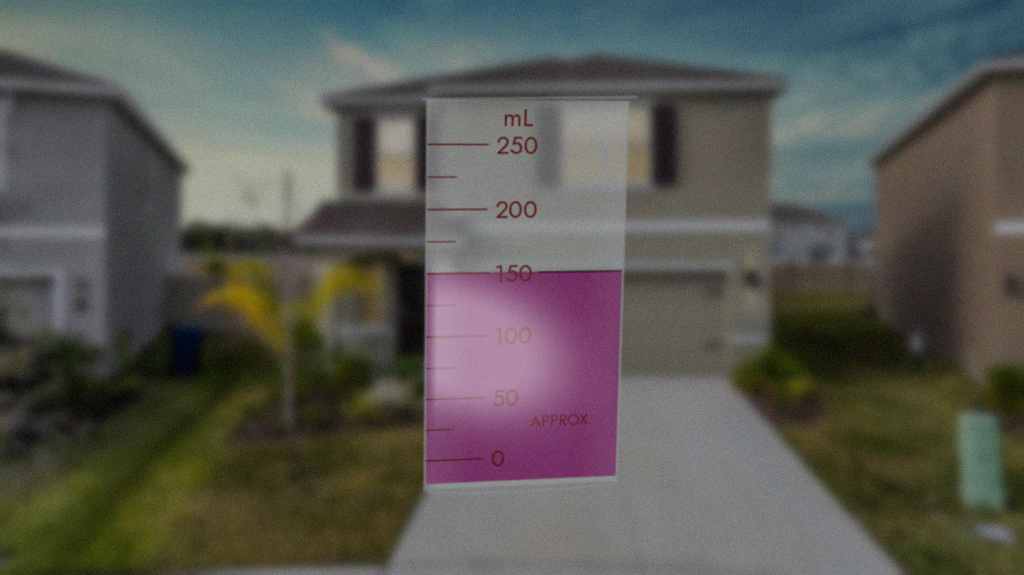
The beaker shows 150mL
